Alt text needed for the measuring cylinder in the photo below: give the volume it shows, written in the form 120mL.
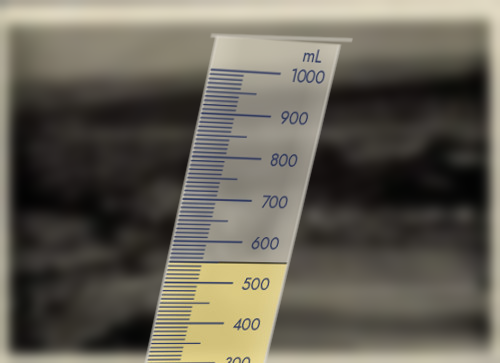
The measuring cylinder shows 550mL
